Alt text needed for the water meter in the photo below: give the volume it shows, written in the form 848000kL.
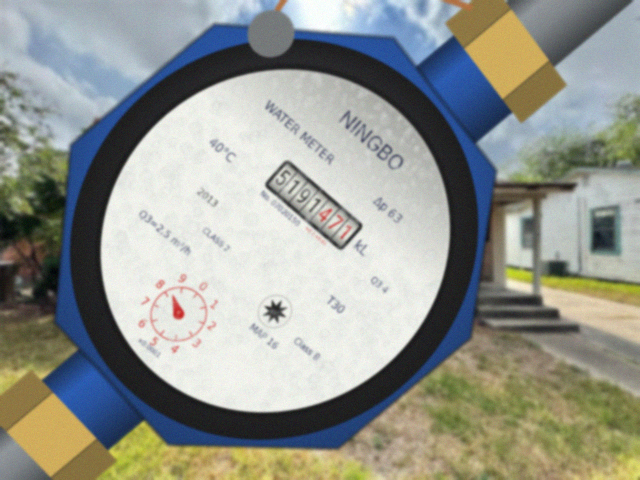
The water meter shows 5191.4718kL
